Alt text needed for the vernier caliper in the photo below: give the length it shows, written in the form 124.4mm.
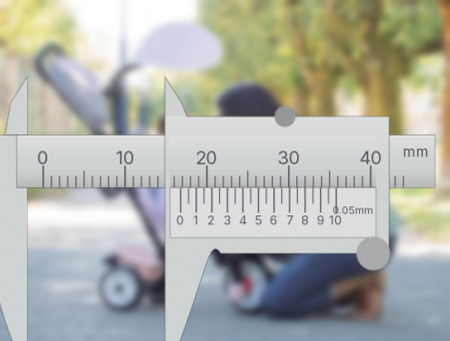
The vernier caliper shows 16.8mm
